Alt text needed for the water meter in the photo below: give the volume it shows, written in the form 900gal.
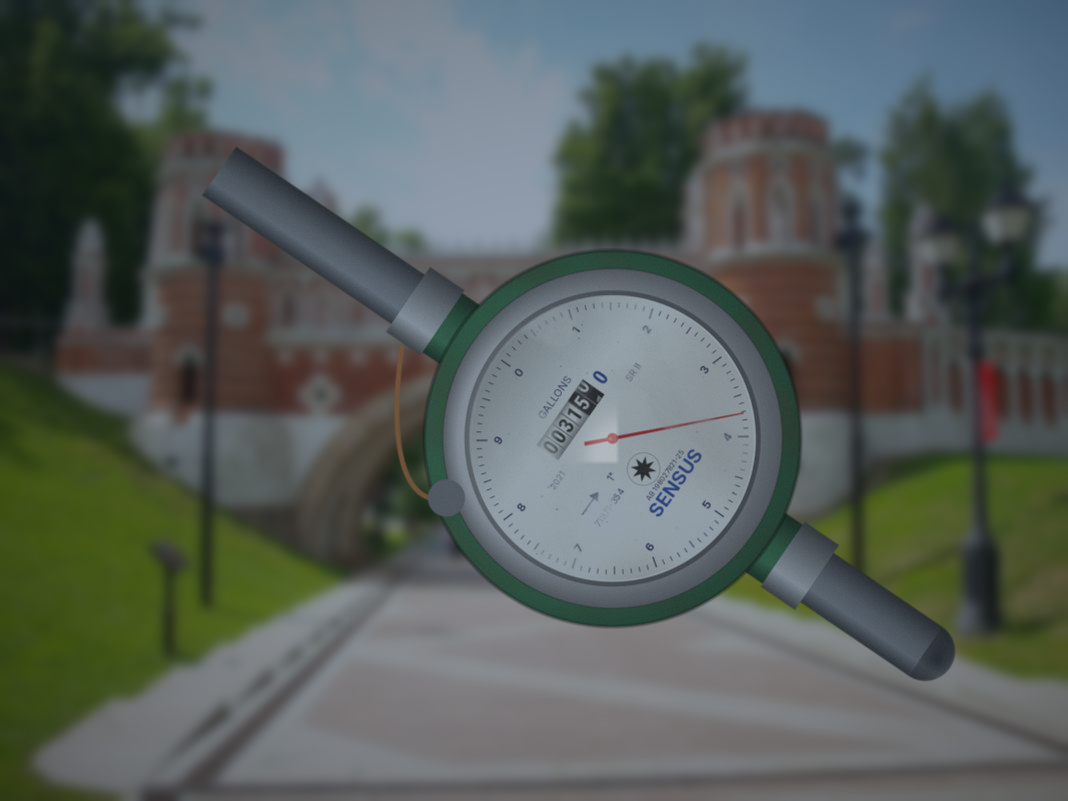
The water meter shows 31503.7gal
